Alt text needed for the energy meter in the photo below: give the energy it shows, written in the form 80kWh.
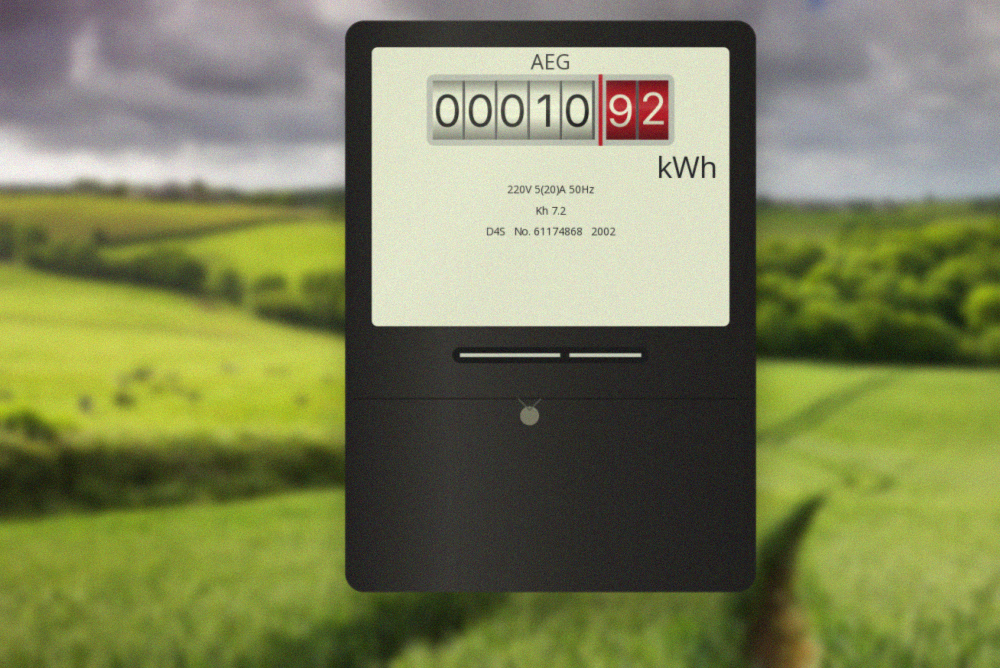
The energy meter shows 10.92kWh
